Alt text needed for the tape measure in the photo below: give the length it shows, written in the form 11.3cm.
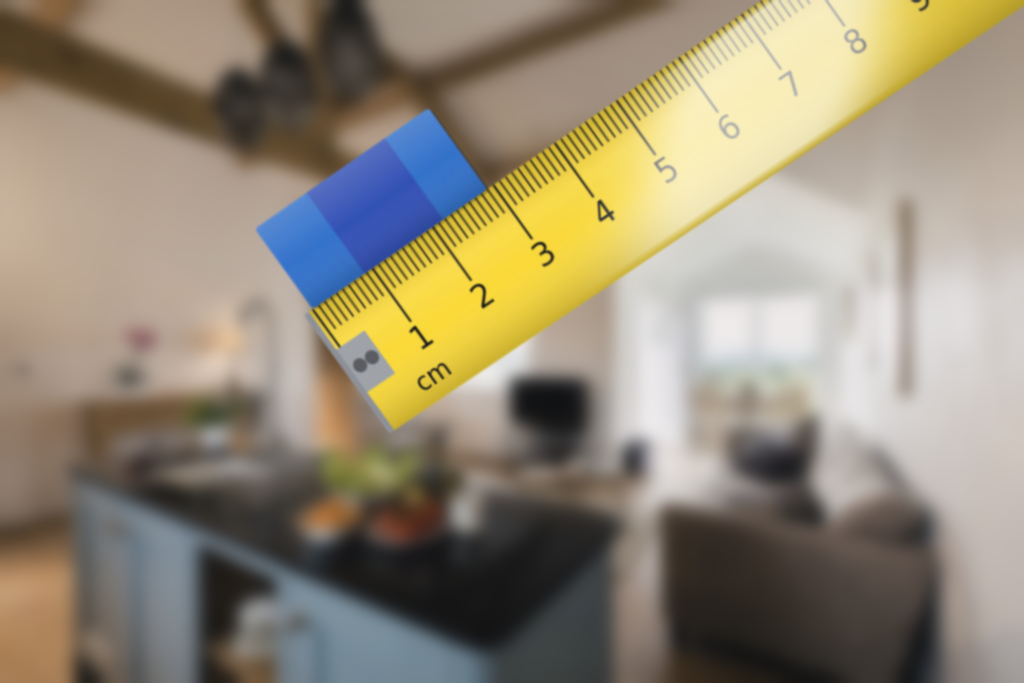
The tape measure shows 2.9cm
